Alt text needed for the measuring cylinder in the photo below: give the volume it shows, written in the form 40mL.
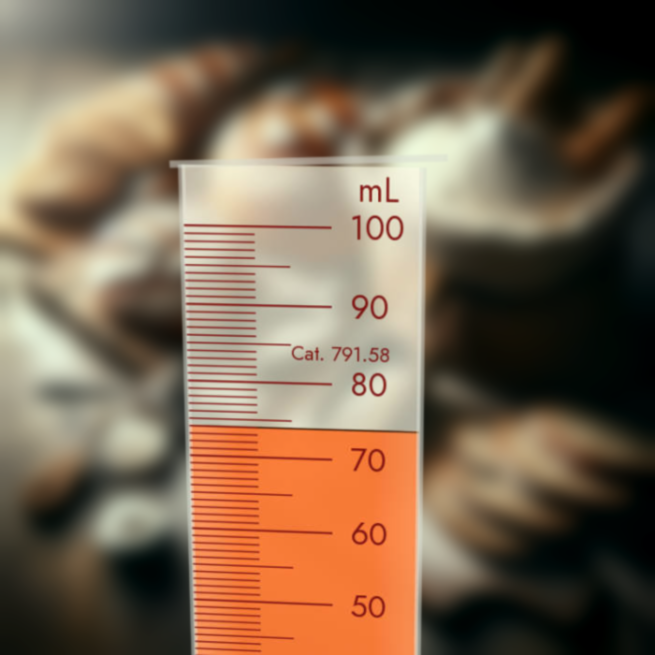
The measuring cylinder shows 74mL
